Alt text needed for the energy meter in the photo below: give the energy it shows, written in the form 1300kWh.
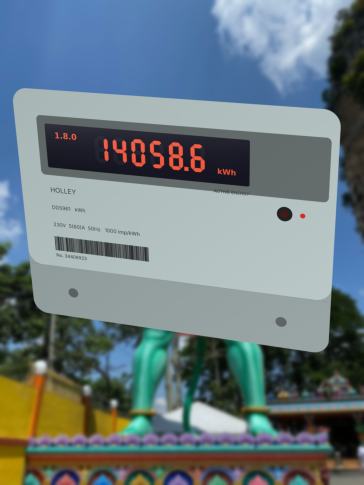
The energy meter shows 14058.6kWh
